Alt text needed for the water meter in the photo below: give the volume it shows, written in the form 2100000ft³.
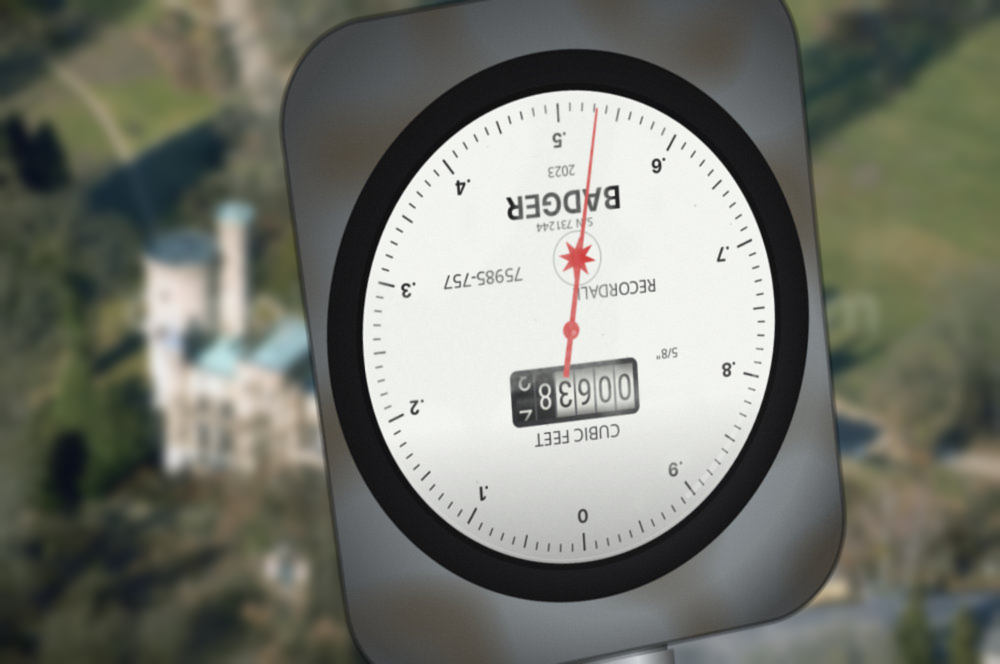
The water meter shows 6382.53ft³
